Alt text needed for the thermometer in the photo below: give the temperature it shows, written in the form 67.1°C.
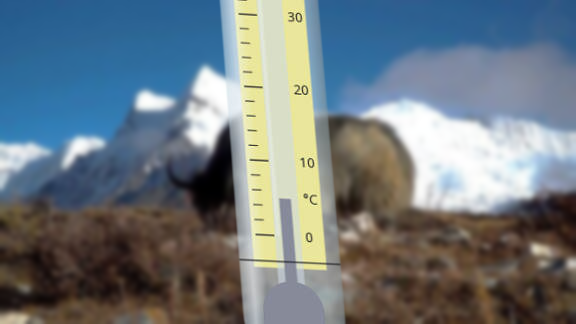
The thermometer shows 5°C
